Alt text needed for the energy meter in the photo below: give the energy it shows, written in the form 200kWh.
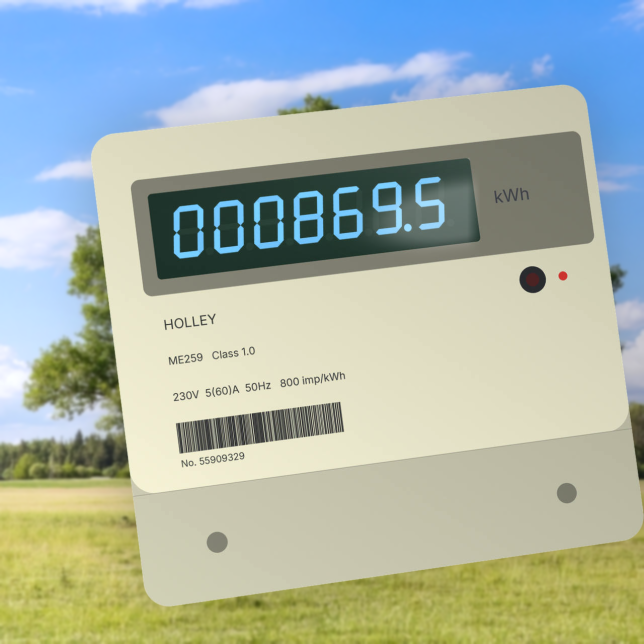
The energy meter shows 869.5kWh
